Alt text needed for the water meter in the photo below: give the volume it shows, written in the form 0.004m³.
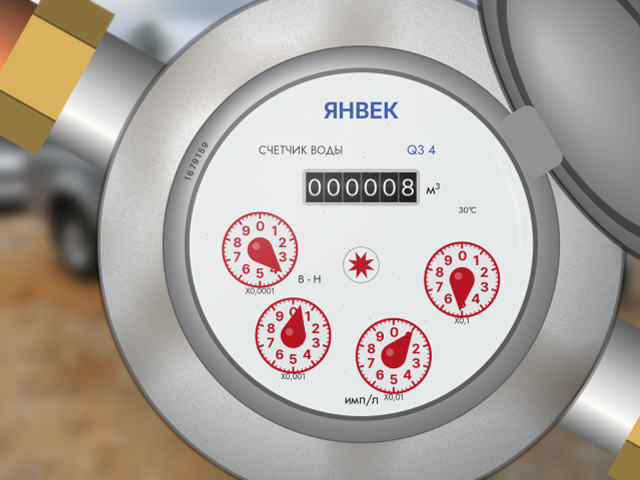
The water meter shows 8.5103m³
